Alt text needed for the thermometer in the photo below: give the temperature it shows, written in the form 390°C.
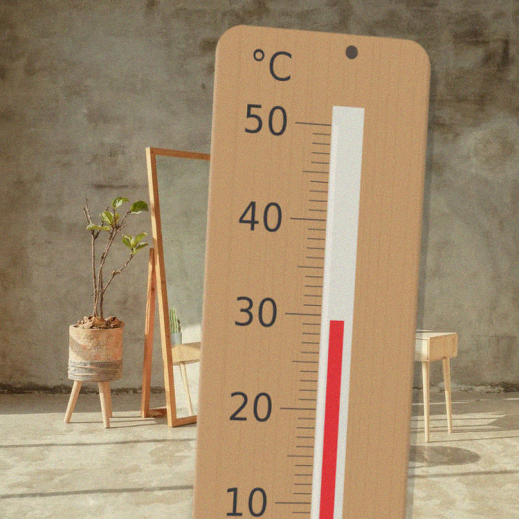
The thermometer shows 29.5°C
